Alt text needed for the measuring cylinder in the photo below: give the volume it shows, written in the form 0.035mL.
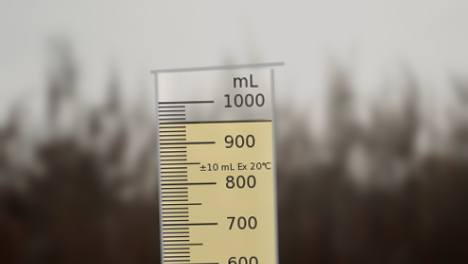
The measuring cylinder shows 950mL
